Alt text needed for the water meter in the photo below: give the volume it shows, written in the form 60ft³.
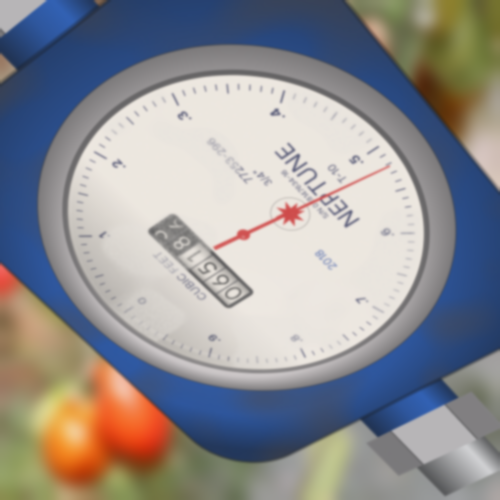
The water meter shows 65185.52ft³
